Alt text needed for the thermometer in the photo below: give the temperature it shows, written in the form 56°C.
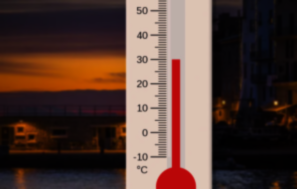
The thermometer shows 30°C
